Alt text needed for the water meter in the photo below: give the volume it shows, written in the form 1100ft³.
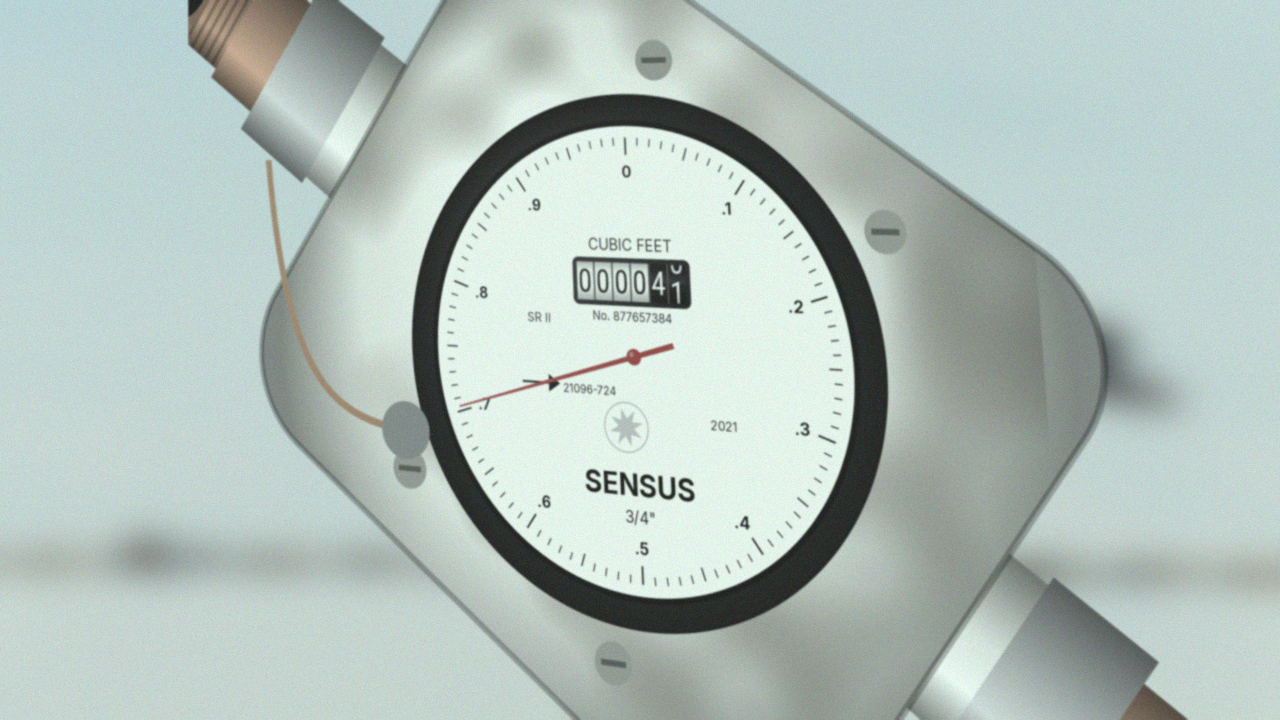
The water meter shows 40.70ft³
